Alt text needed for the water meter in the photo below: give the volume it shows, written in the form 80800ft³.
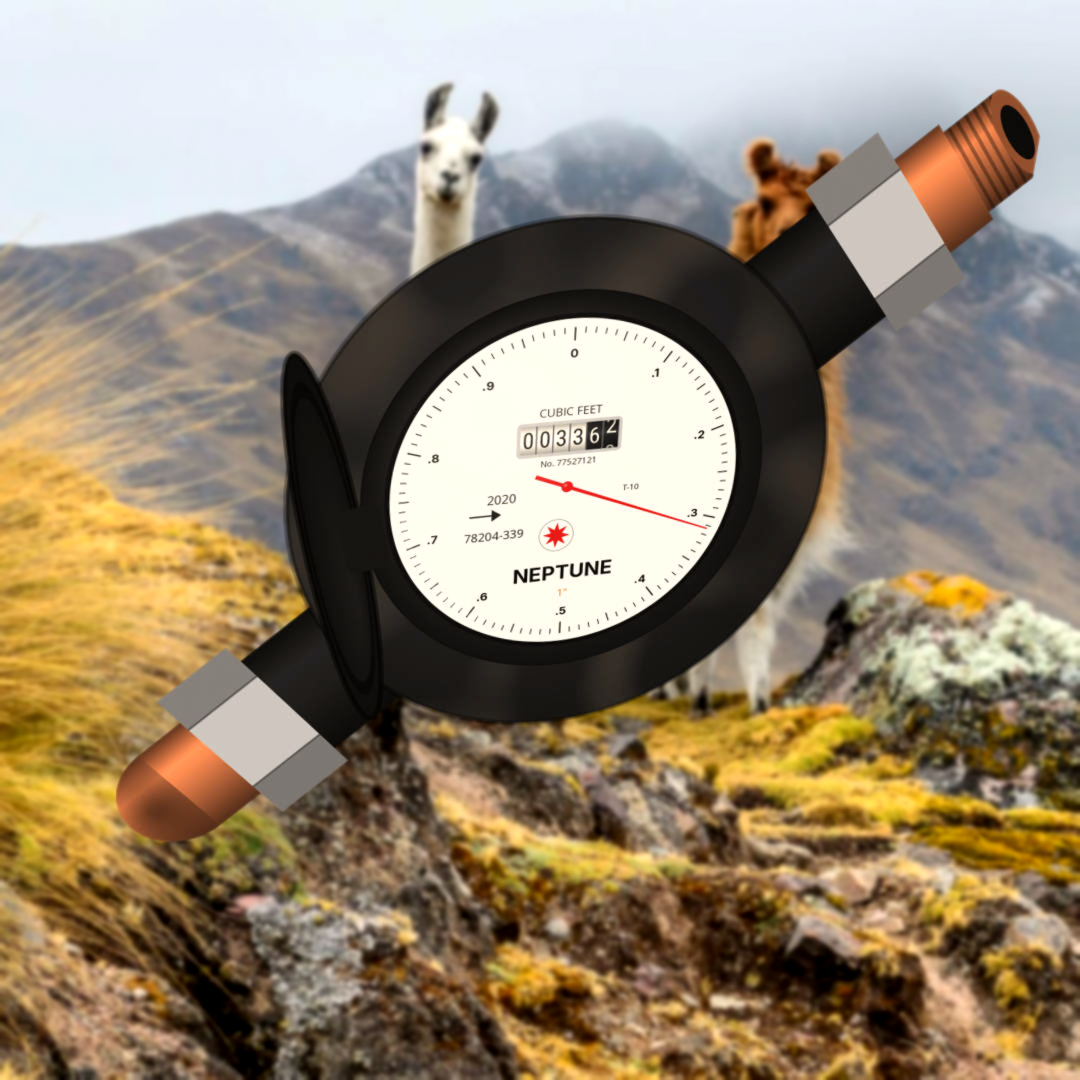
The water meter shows 3362.31ft³
